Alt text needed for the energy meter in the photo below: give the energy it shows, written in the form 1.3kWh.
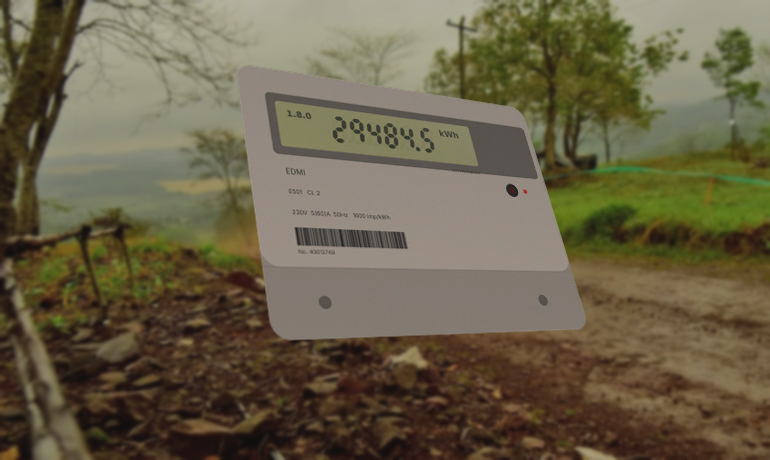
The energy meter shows 29484.5kWh
